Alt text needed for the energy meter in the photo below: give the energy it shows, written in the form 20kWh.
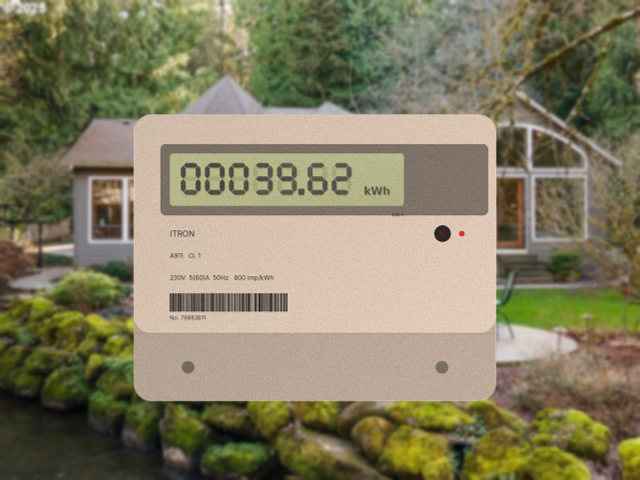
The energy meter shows 39.62kWh
